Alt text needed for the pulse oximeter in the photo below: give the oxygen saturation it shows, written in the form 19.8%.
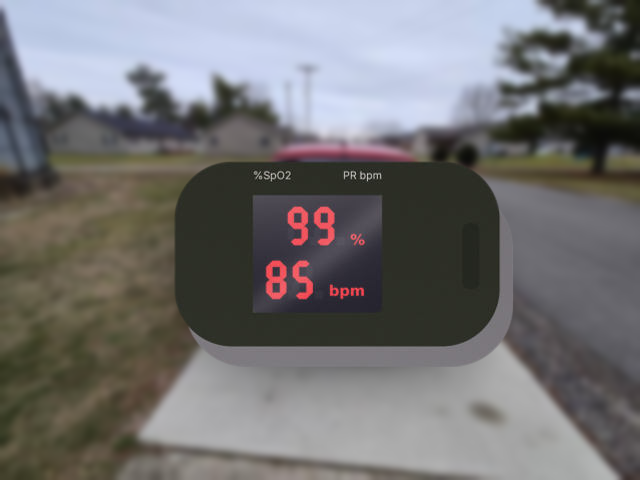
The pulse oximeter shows 99%
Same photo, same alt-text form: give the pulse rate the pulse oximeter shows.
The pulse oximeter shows 85bpm
